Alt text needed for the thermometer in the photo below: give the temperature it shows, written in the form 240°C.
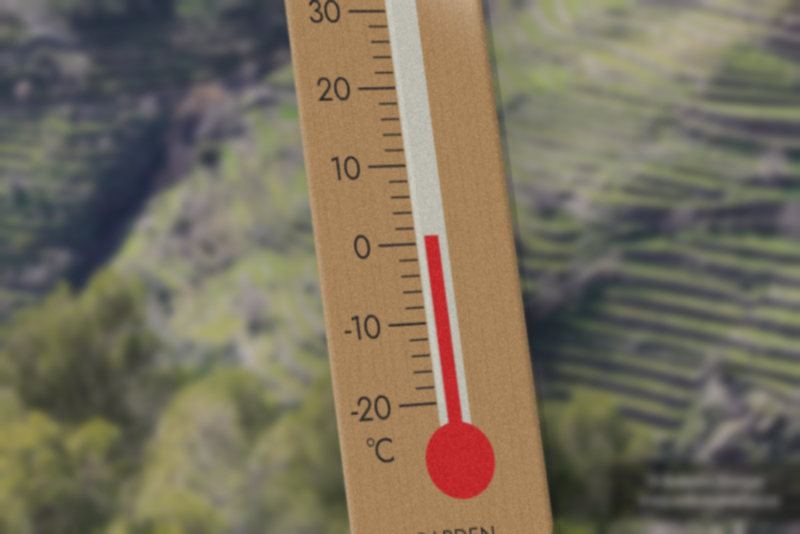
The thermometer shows 1°C
